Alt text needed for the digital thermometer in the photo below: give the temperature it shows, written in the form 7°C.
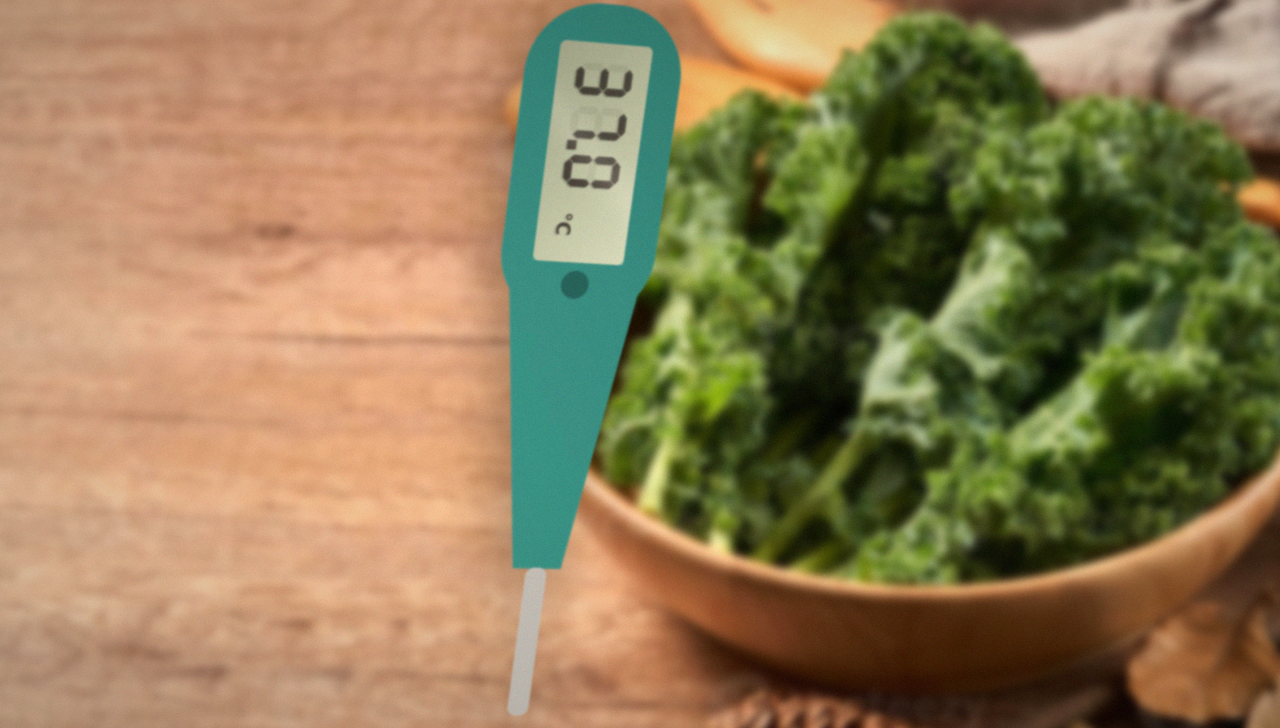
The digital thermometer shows 37.0°C
